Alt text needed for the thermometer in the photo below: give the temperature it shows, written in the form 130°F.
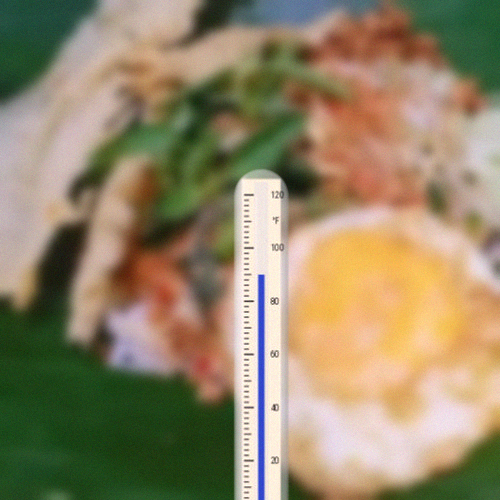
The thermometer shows 90°F
